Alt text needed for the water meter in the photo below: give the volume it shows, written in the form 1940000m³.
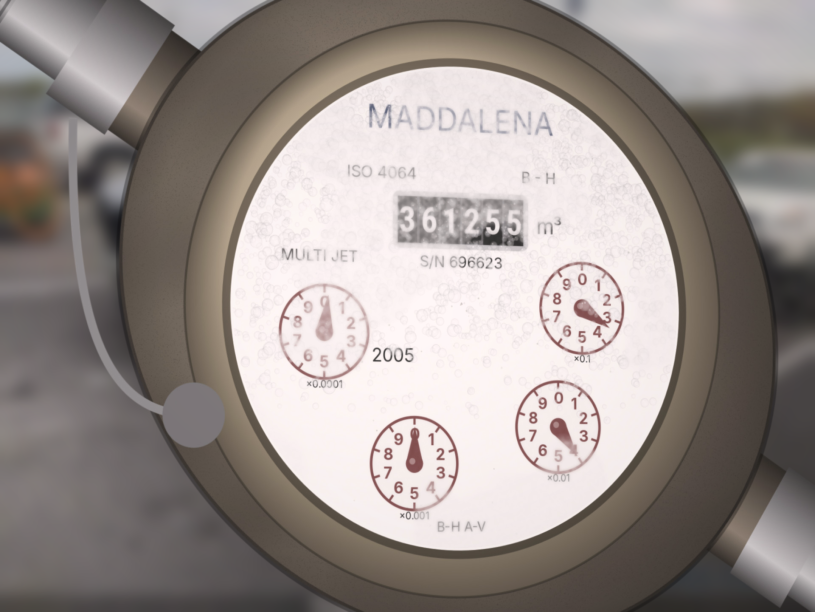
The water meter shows 361255.3400m³
